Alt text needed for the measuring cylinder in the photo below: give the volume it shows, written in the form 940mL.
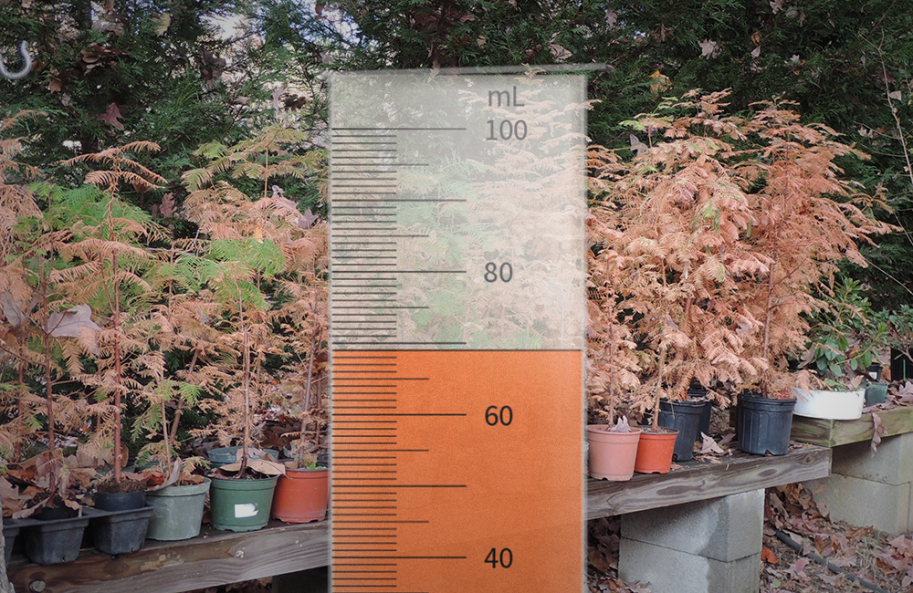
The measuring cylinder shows 69mL
